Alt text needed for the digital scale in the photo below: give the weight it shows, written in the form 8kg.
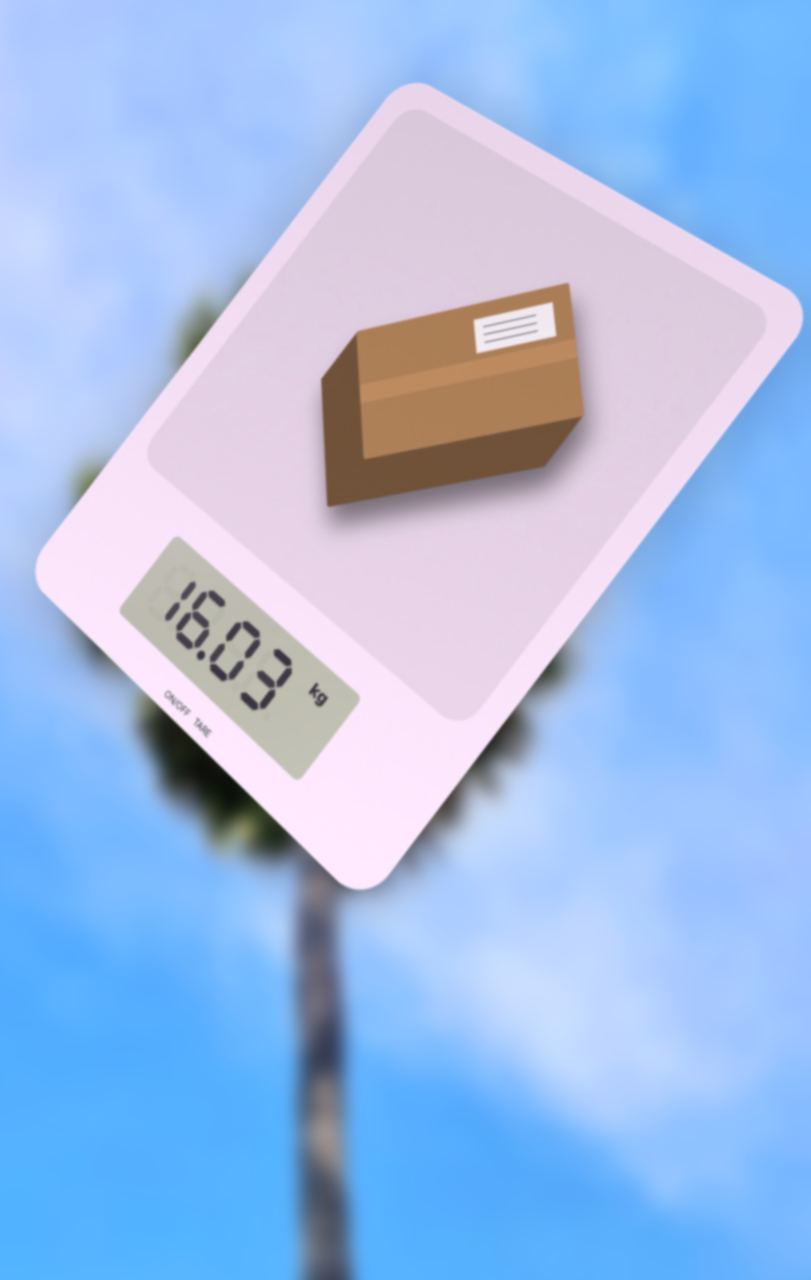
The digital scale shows 16.03kg
